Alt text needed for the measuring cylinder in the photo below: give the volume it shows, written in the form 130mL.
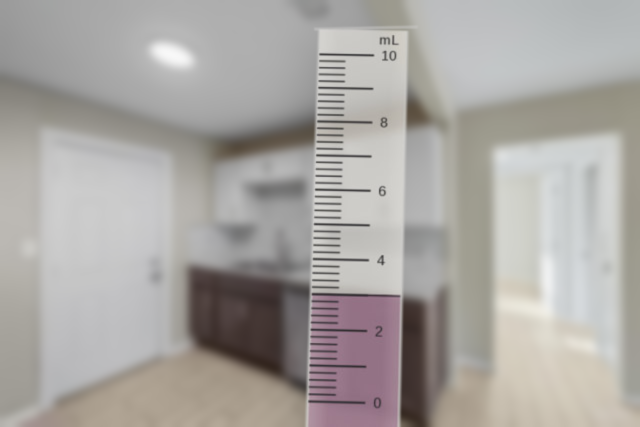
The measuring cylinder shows 3mL
